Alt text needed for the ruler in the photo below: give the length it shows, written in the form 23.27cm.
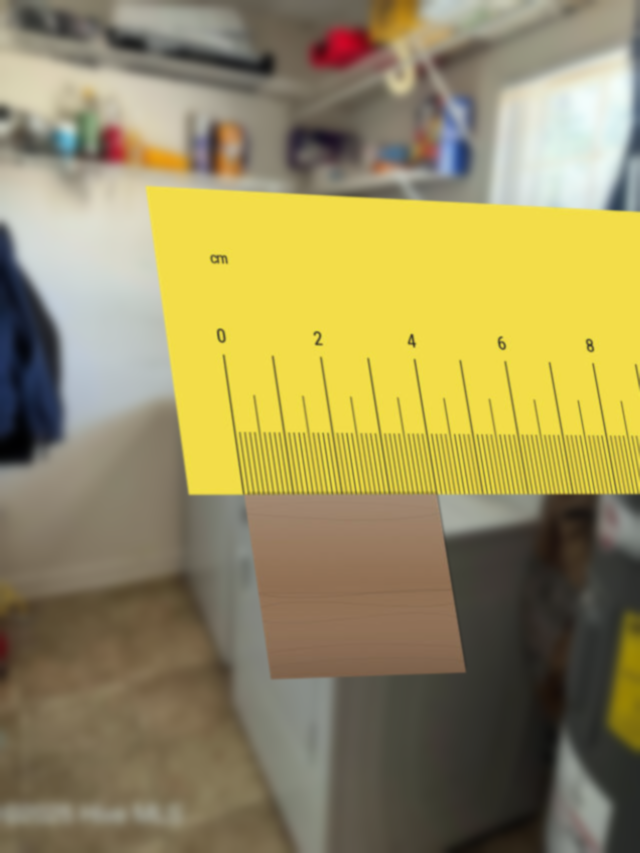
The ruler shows 4cm
